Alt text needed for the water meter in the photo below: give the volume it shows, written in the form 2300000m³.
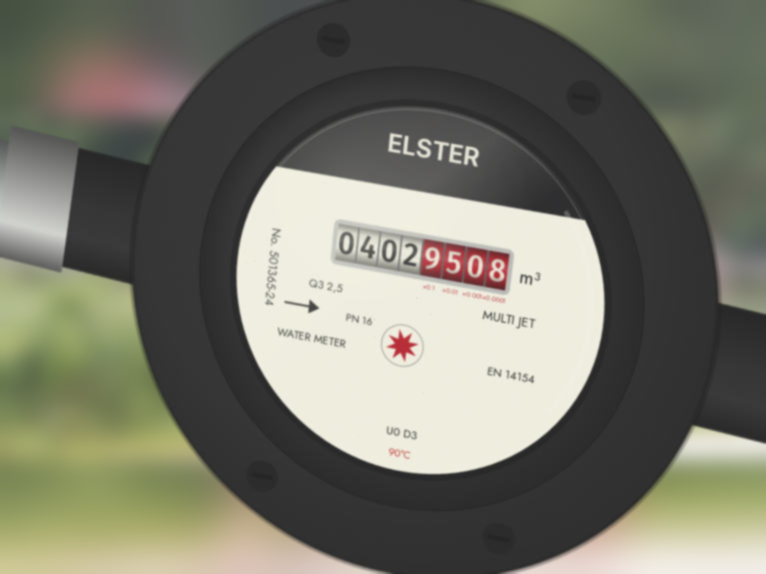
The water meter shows 402.9508m³
